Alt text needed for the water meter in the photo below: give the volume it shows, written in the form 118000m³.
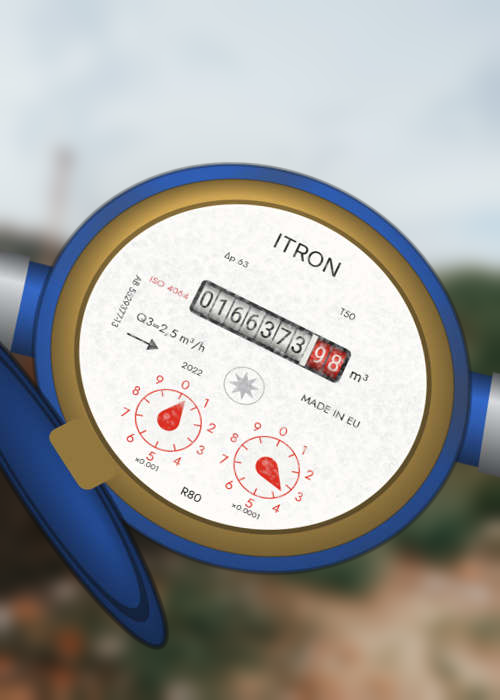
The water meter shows 166373.9803m³
